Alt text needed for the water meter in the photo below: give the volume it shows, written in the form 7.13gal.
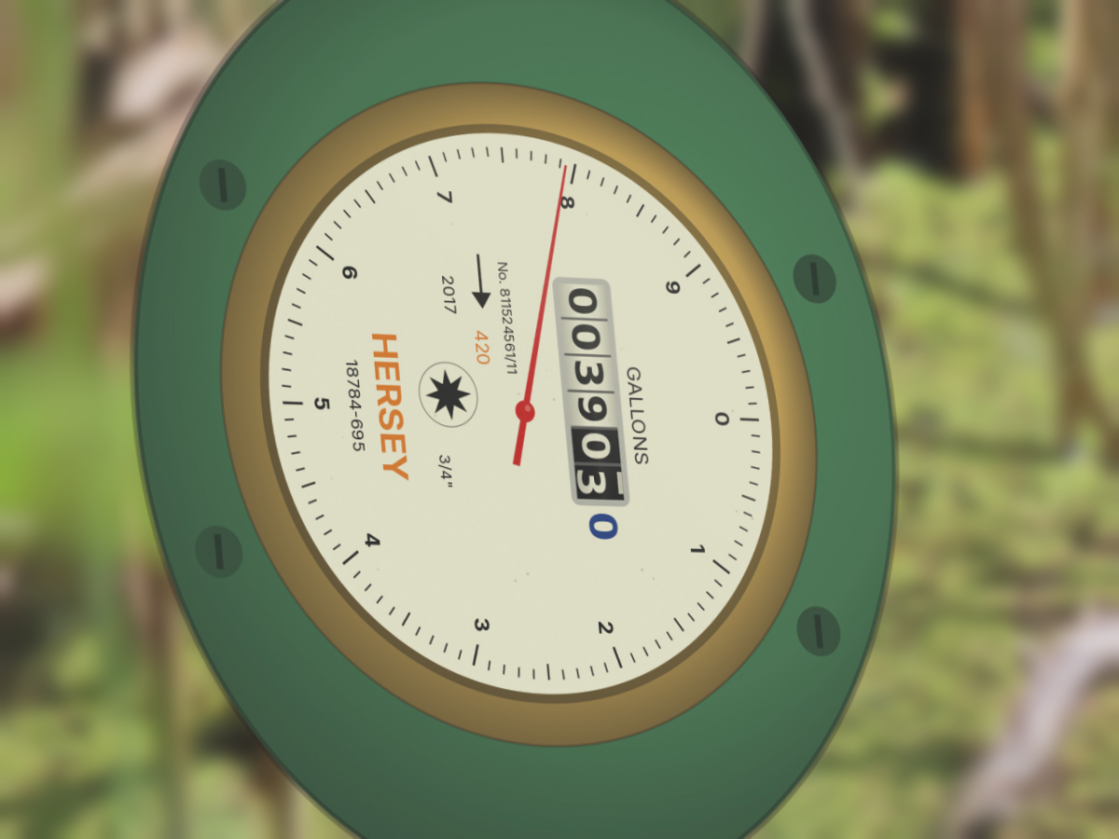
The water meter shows 39027.9gal
